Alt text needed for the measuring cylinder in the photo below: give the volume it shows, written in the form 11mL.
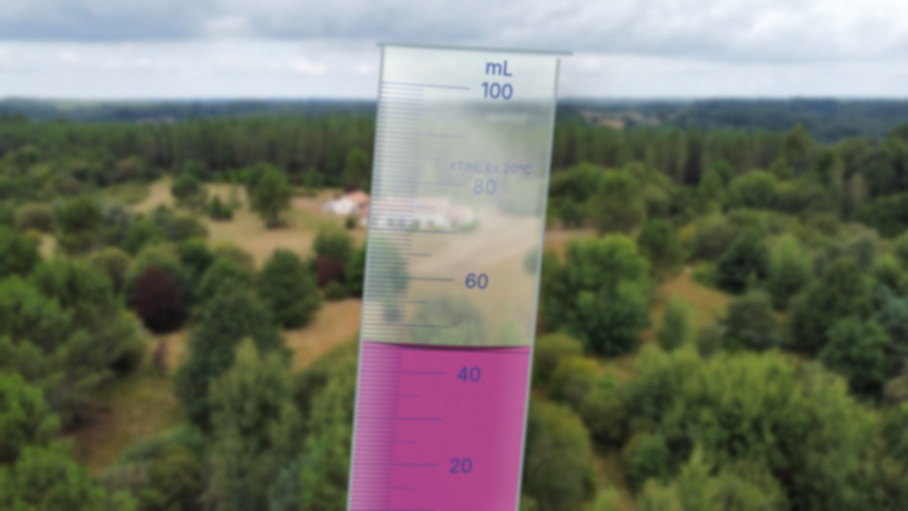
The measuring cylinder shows 45mL
